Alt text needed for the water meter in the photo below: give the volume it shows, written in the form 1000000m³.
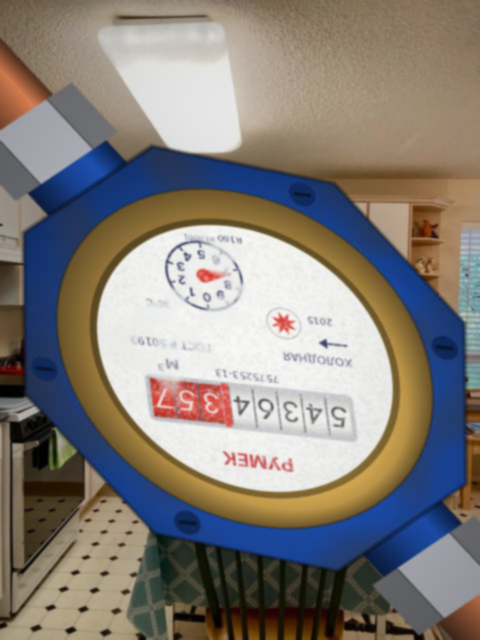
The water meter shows 54364.3577m³
